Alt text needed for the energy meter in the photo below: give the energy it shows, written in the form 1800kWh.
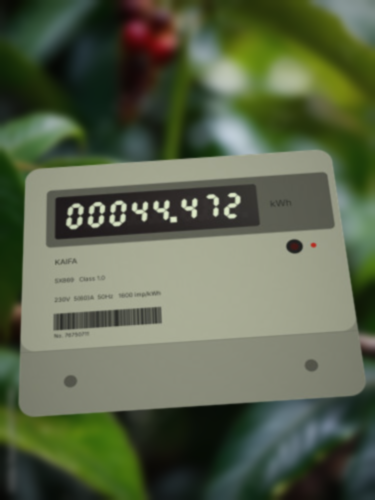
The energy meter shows 44.472kWh
